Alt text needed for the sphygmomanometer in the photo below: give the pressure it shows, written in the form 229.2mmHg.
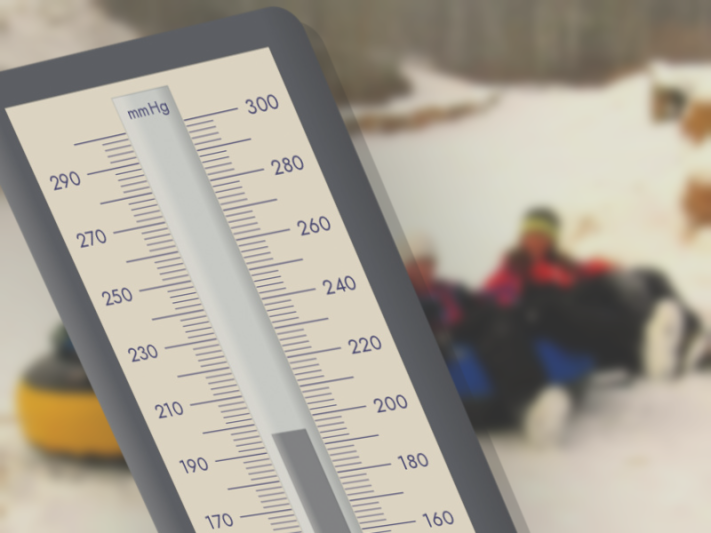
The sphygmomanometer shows 196mmHg
